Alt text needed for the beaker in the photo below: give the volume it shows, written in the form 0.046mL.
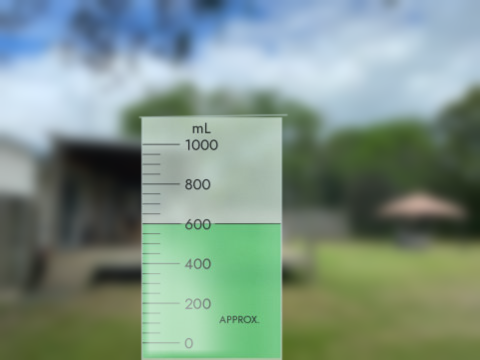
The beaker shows 600mL
